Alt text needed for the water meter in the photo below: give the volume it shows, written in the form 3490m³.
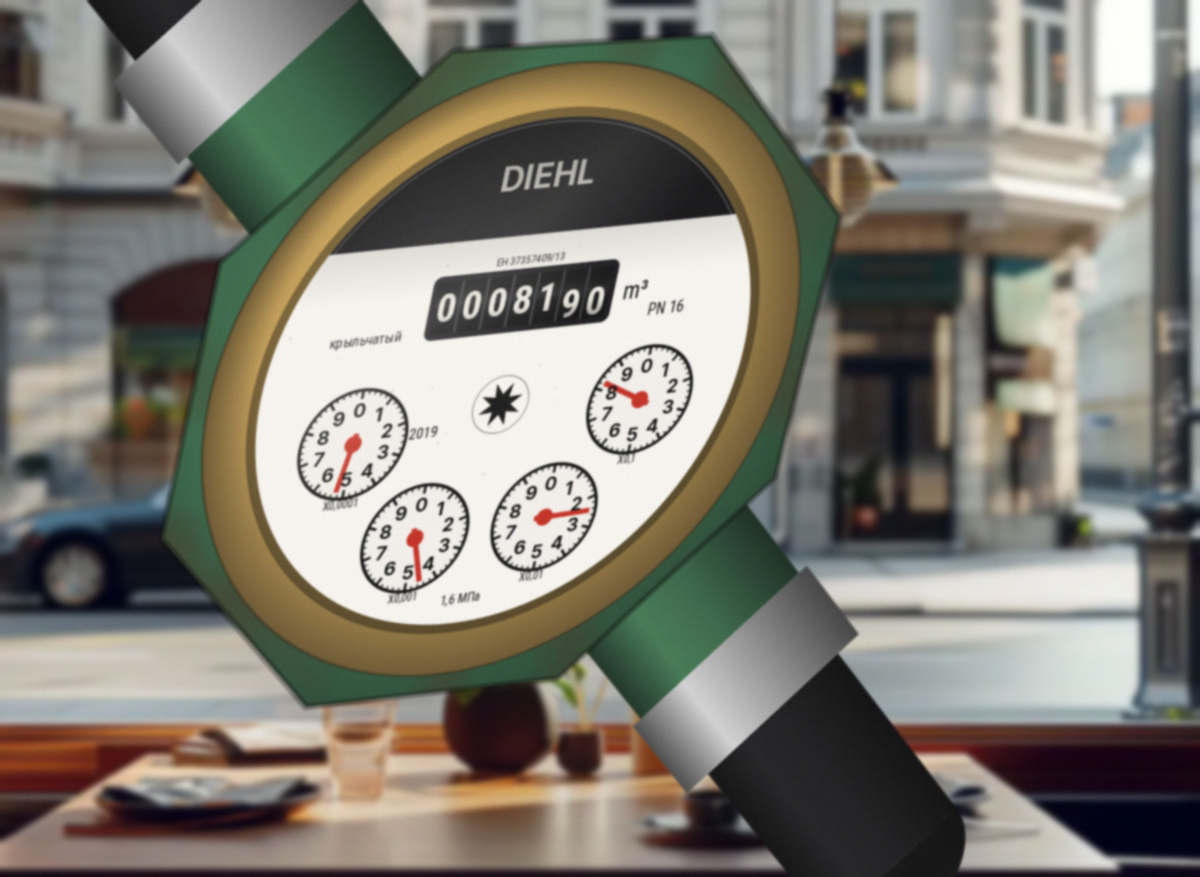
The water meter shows 8189.8245m³
